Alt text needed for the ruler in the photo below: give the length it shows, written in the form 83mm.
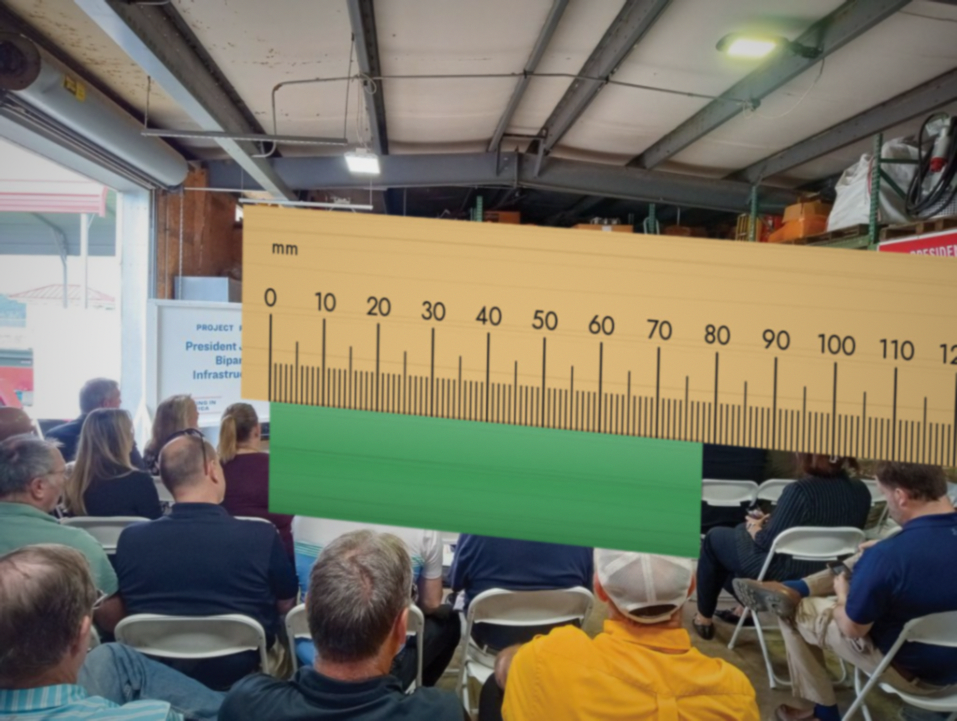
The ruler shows 78mm
